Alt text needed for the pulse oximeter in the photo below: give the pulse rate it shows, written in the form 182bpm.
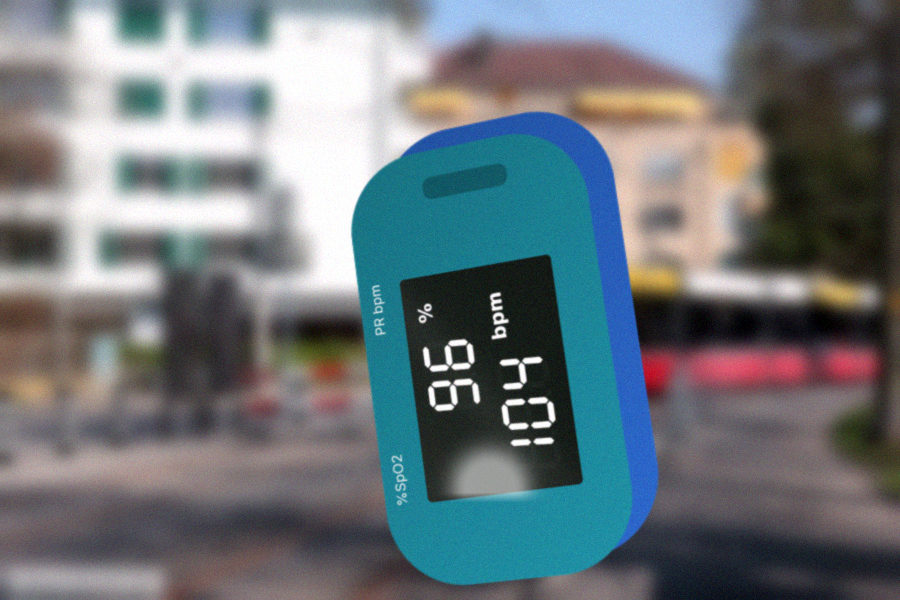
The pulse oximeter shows 104bpm
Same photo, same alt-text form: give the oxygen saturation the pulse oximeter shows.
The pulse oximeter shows 96%
